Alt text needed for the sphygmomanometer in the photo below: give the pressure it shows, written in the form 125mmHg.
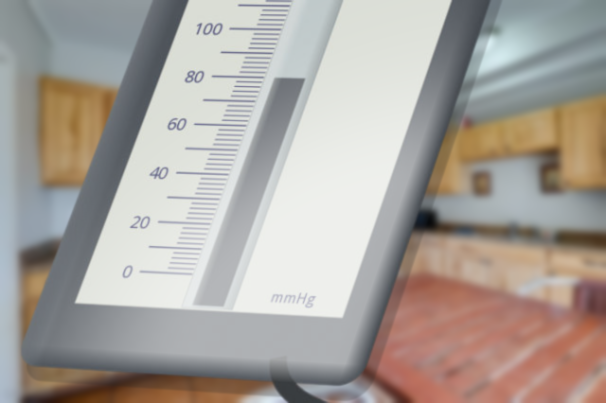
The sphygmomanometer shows 80mmHg
